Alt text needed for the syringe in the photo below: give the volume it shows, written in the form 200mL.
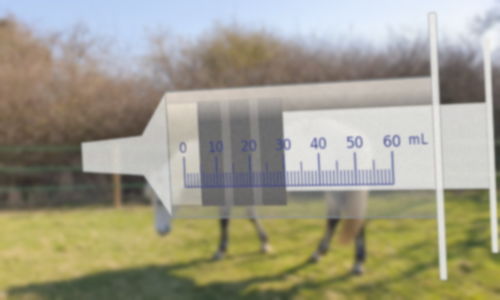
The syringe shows 5mL
